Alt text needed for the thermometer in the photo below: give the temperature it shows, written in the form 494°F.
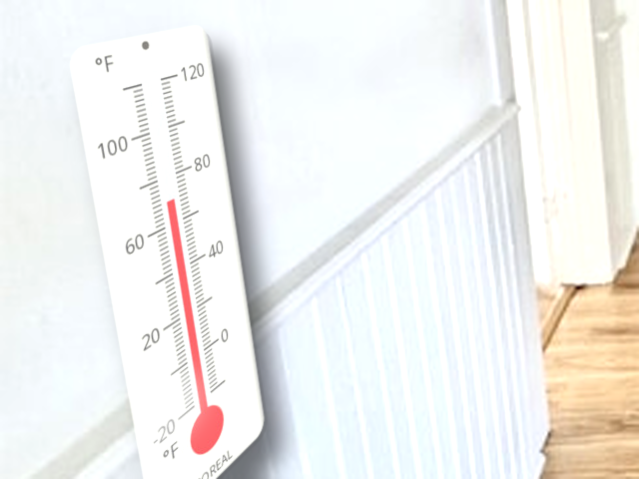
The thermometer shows 70°F
